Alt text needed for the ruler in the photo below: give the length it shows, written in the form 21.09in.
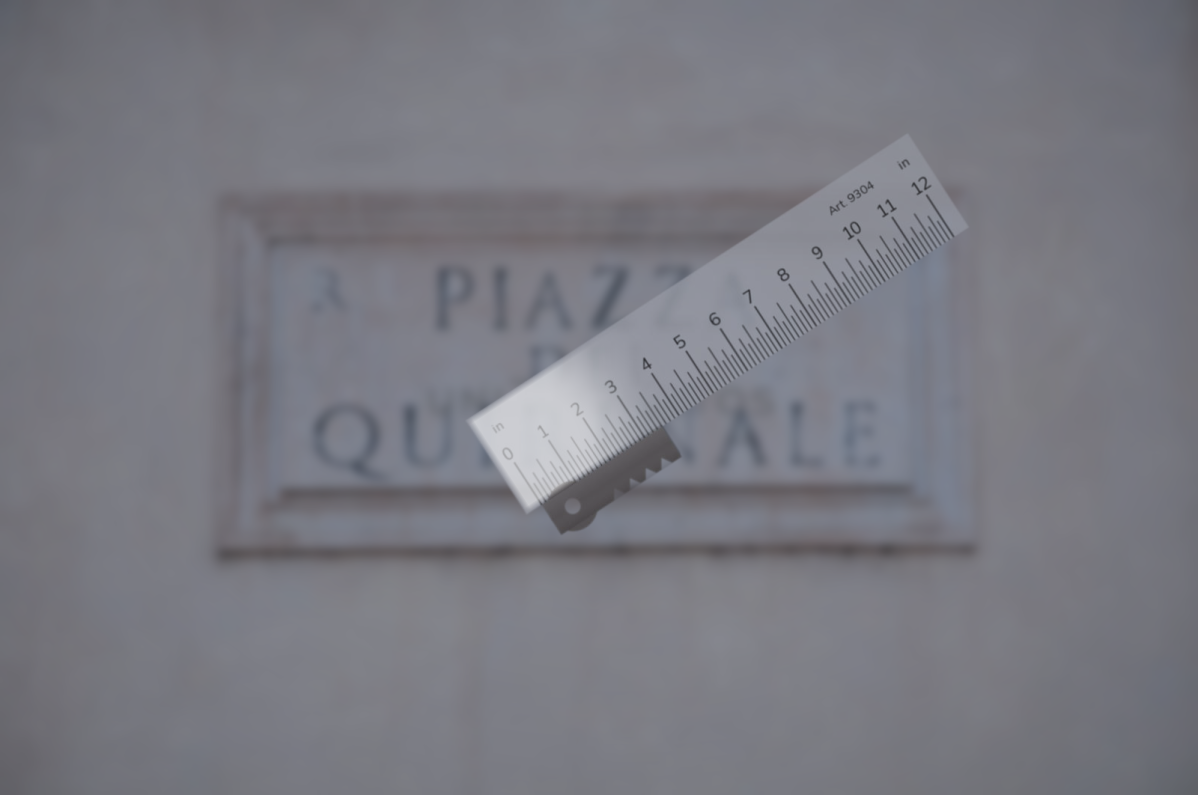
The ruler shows 3.5in
